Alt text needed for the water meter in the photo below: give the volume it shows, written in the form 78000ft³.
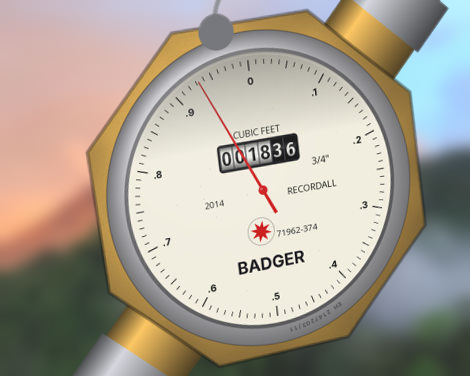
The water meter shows 1835.93ft³
